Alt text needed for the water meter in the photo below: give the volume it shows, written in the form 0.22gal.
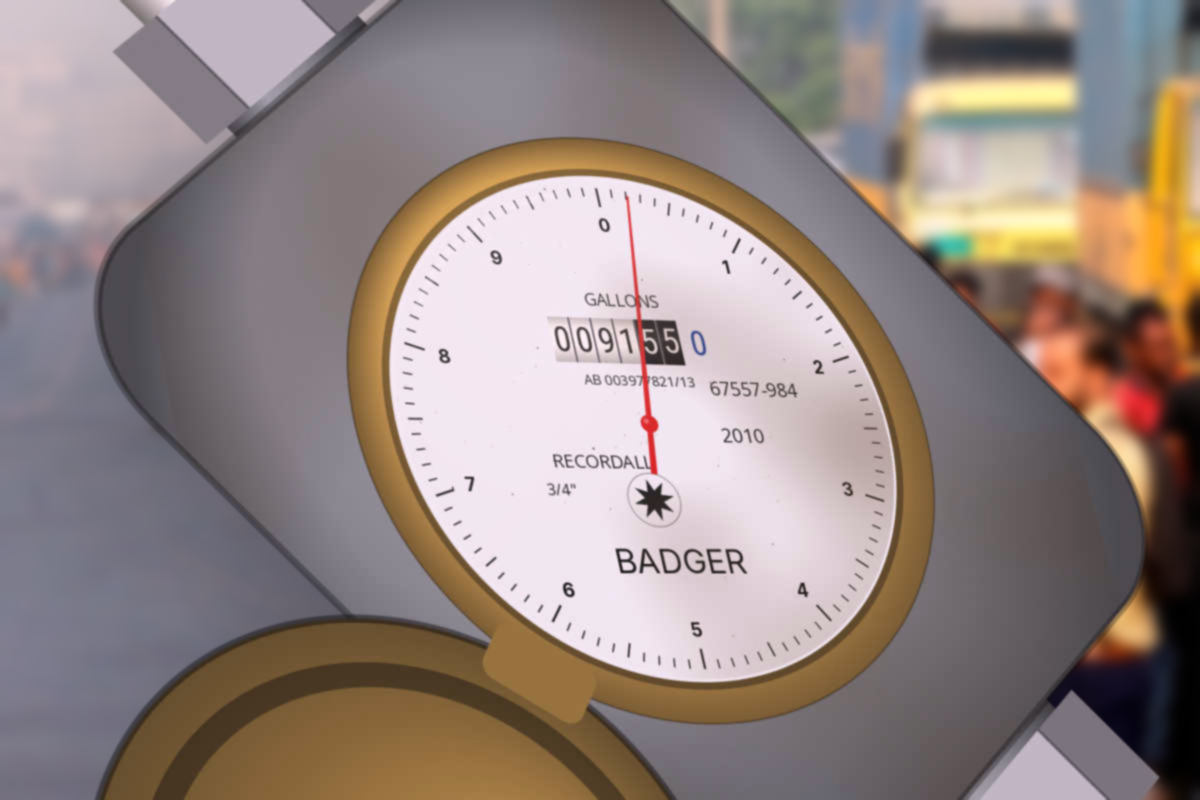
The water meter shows 91550.2gal
